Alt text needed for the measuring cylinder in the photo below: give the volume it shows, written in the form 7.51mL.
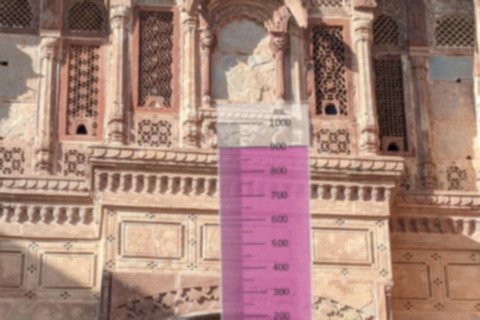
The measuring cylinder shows 900mL
